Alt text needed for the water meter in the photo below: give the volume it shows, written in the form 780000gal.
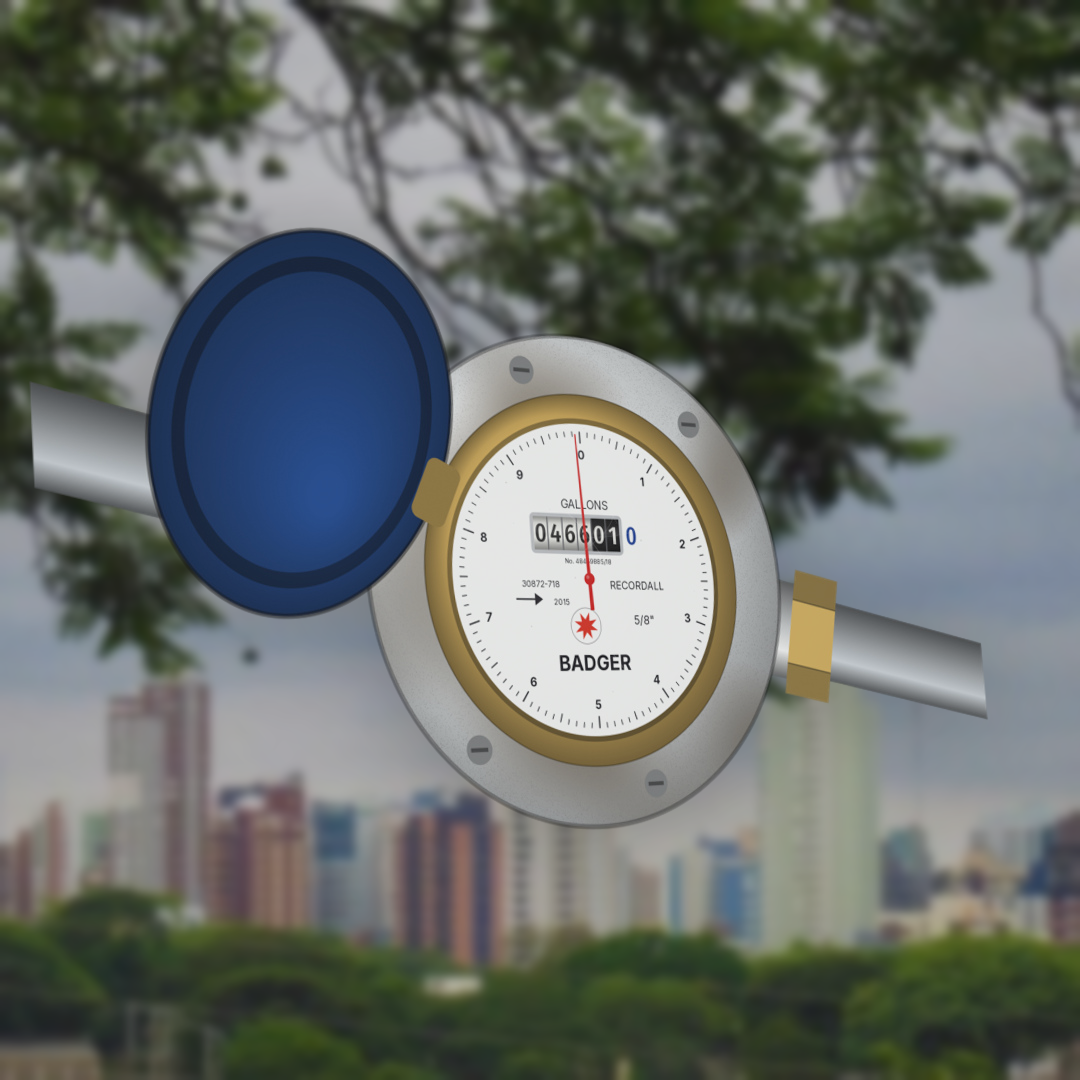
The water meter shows 466009.9gal
